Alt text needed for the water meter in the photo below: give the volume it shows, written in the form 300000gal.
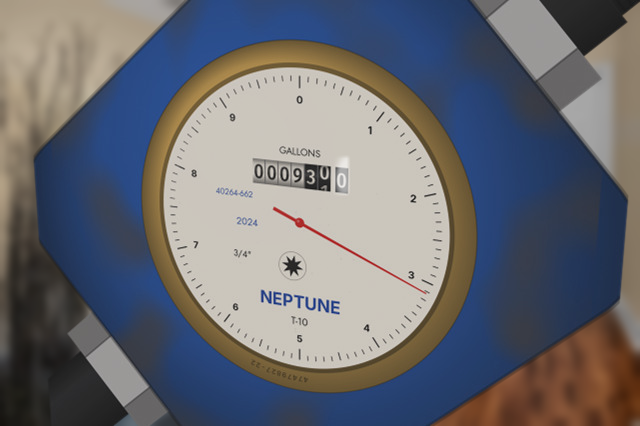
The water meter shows 9303.1gal
